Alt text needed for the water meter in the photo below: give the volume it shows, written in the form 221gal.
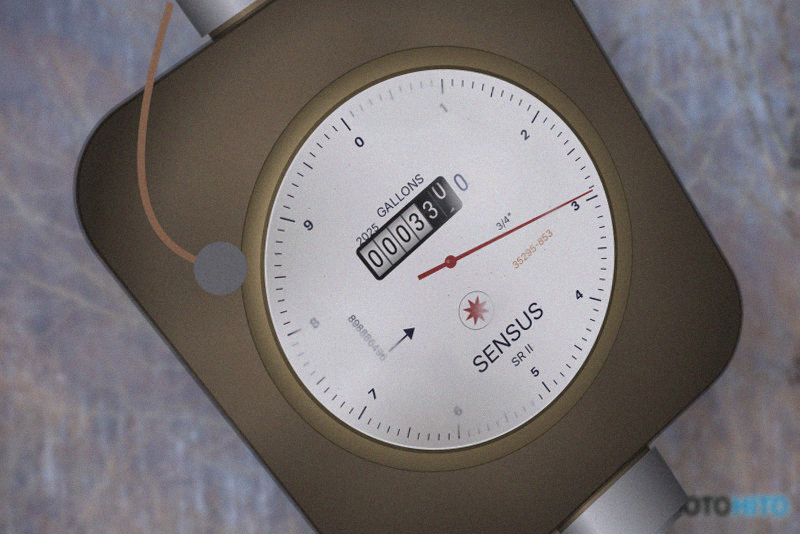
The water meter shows 3302.9gal
